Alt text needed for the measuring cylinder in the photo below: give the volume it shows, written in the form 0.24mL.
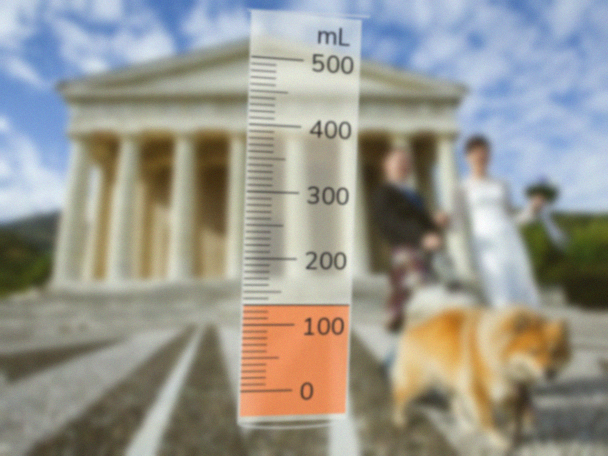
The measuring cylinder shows 130mL
